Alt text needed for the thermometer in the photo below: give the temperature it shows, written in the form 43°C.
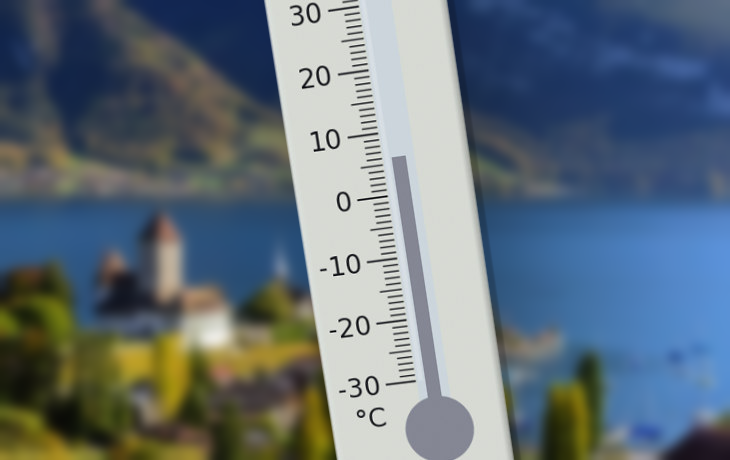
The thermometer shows 6°C
